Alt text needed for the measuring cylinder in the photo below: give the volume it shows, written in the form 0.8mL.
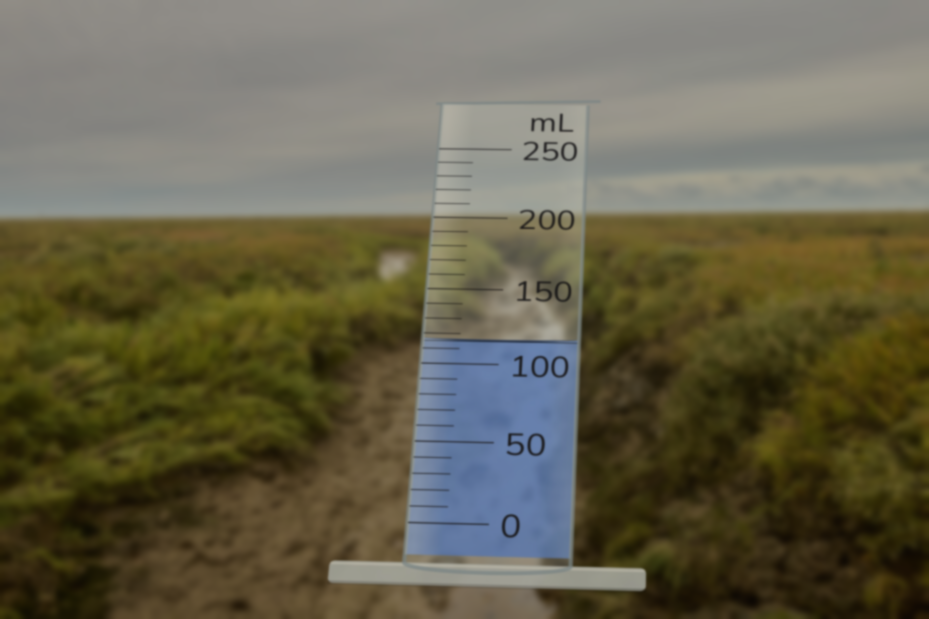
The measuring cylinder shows 115mL
